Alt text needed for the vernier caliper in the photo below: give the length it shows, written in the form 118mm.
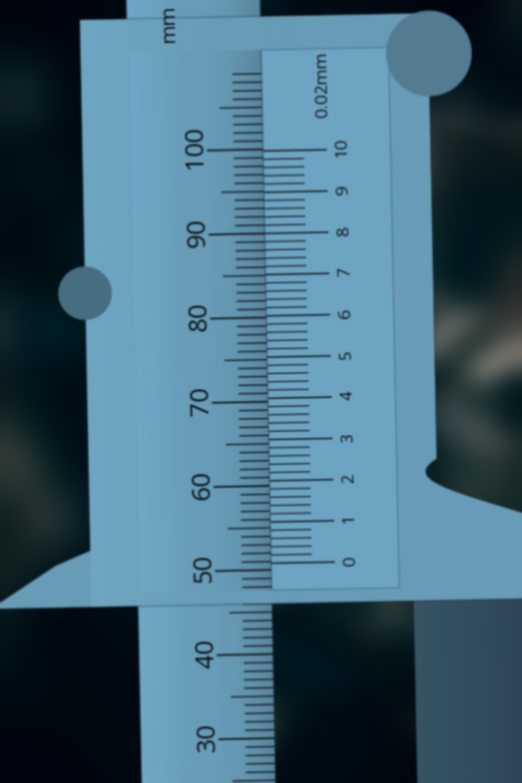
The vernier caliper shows 50.8mm
